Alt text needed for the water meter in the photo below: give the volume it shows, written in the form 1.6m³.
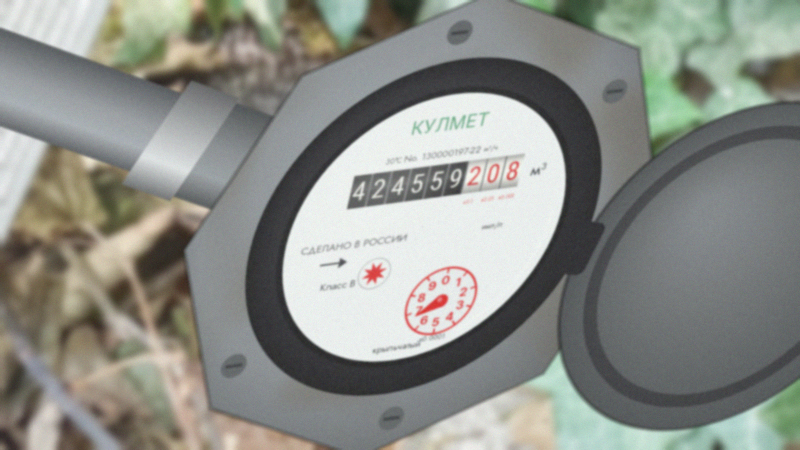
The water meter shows 424559.2086m³
